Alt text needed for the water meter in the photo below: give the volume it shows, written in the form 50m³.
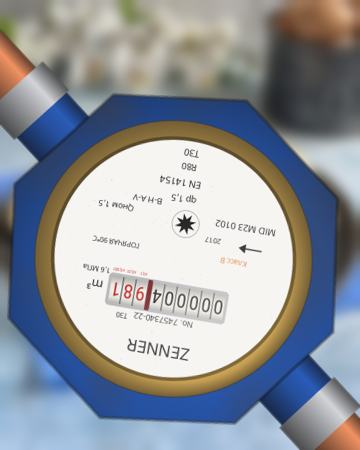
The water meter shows 4.981m³
